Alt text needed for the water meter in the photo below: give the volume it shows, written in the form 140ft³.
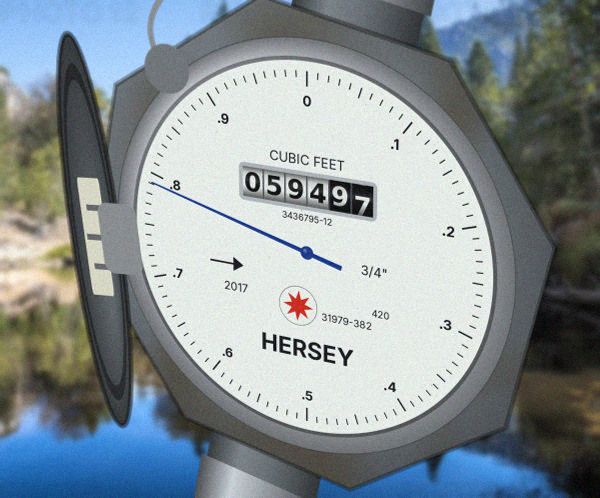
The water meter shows 59496.79ft³
